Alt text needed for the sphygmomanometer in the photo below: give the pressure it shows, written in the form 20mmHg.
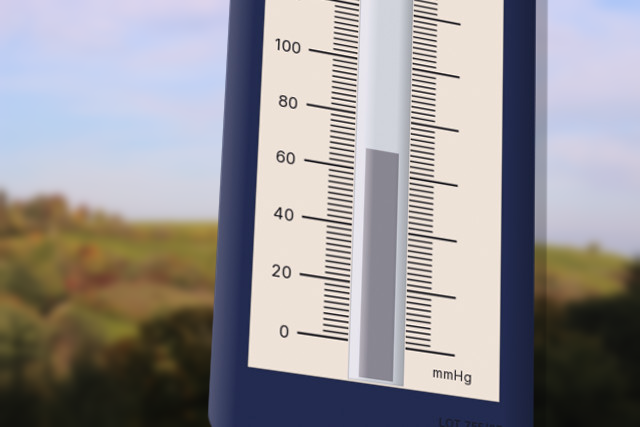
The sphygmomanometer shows 68mmHg
